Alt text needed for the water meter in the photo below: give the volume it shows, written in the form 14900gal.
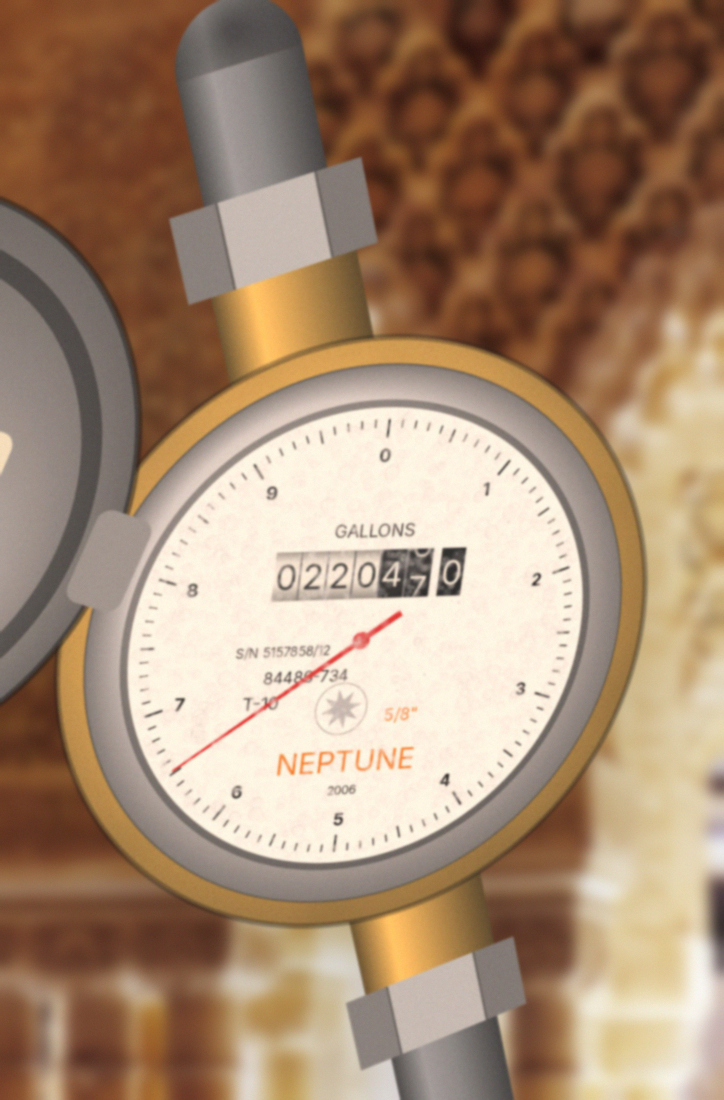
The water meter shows 220466.5gal
